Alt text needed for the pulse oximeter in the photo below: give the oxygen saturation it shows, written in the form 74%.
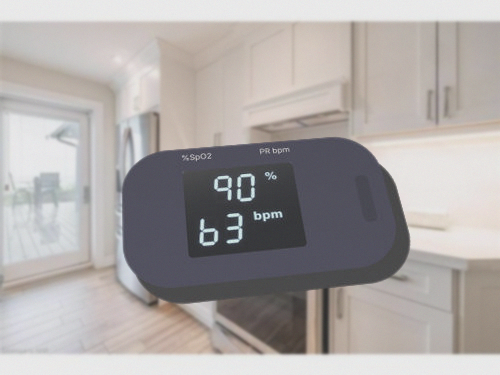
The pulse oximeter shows 90%
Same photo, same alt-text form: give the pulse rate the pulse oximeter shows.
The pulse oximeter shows 63bpm
